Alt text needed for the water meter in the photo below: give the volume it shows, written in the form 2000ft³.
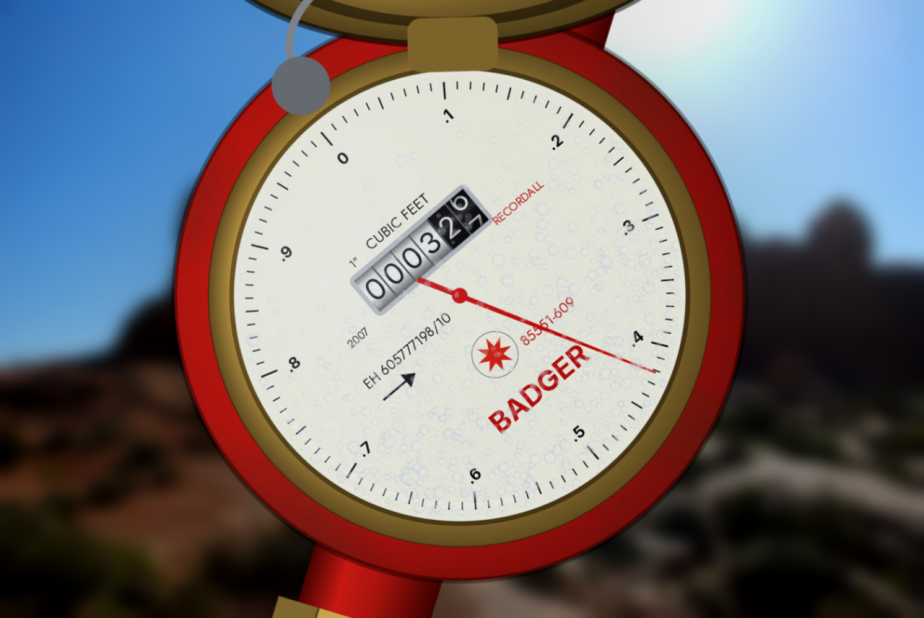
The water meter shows 326.42ft³
